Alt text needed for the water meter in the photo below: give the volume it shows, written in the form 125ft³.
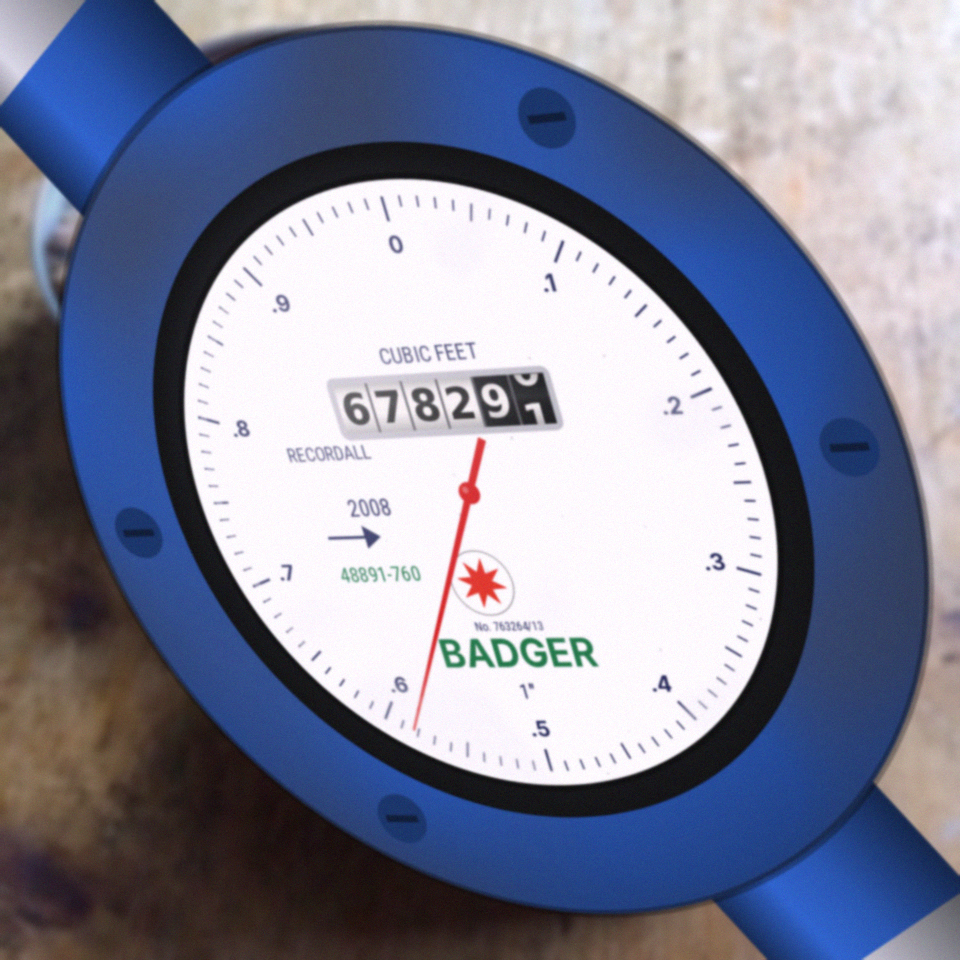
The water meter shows 678290.58ft³
